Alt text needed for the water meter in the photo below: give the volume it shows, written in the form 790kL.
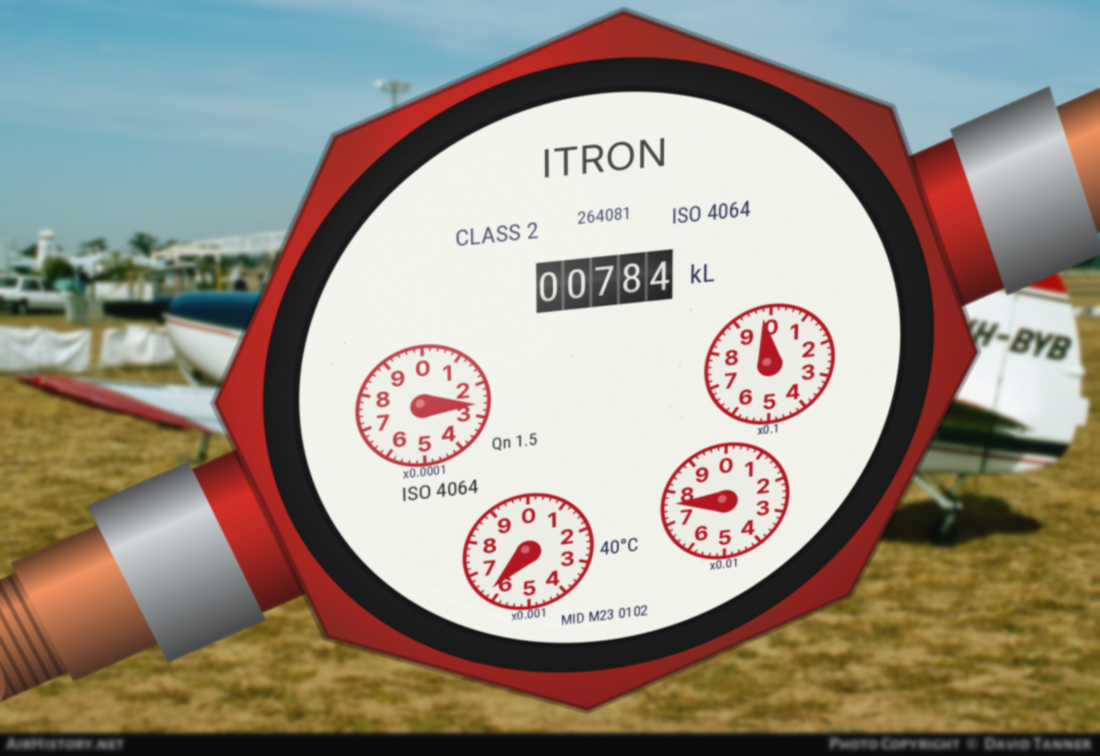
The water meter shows 783.9762kL
